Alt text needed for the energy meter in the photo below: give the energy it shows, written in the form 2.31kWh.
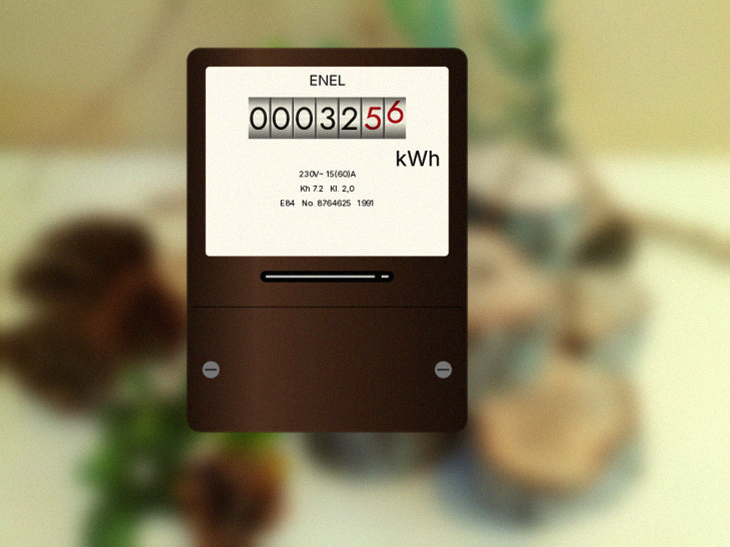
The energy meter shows 32.56kWh
